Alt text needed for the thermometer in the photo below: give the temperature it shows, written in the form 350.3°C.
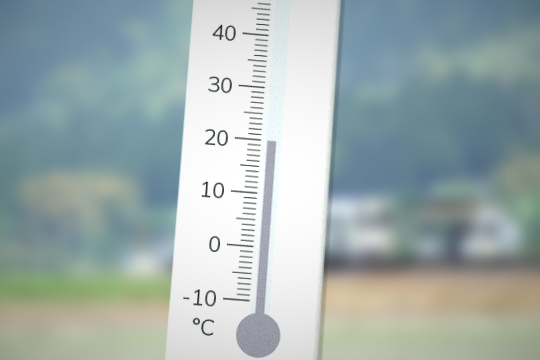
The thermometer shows 20°C
